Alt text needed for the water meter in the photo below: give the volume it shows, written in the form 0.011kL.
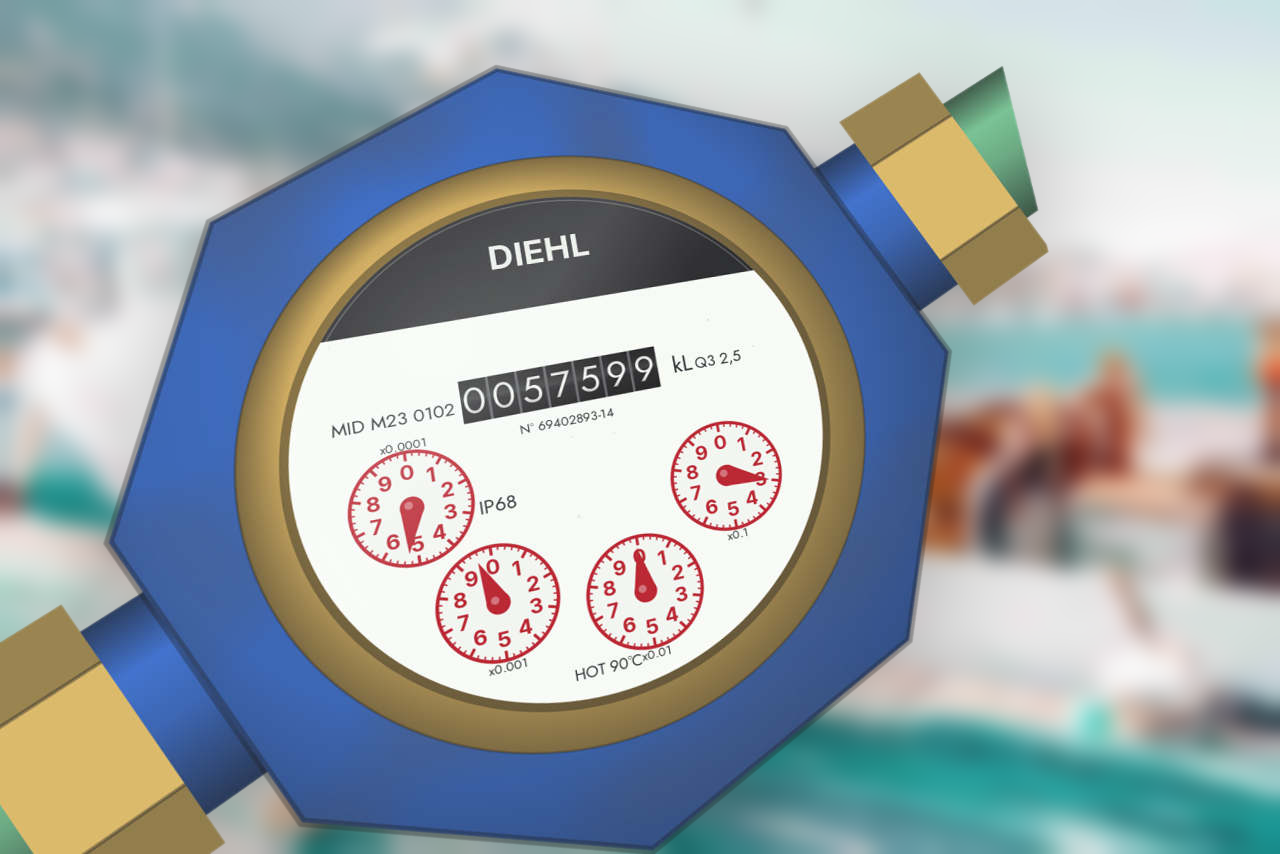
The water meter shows 57599.2995kL
